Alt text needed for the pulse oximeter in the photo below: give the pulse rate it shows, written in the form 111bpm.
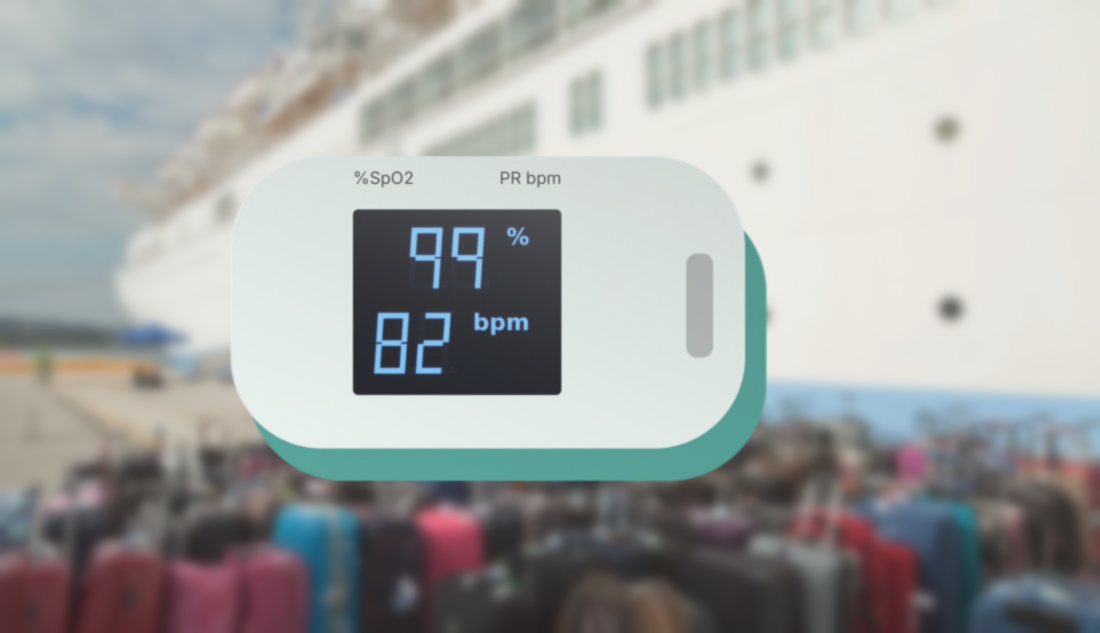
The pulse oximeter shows 82bpm
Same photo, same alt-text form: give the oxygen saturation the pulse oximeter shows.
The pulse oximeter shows 99%
